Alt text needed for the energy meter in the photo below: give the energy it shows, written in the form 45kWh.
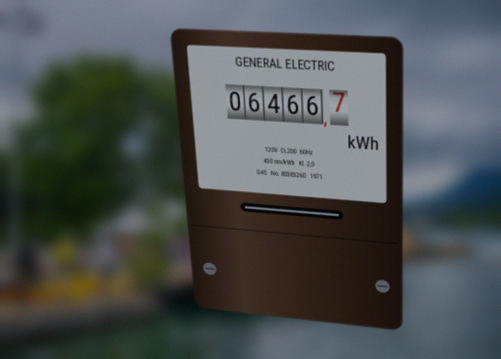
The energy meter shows 6466.7kWh
